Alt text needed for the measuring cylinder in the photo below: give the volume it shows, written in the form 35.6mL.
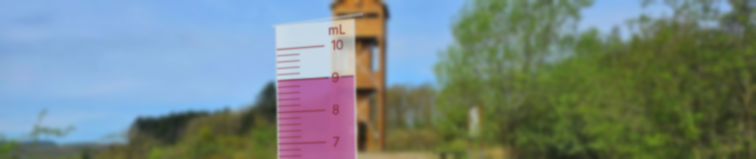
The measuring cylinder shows 9mL
